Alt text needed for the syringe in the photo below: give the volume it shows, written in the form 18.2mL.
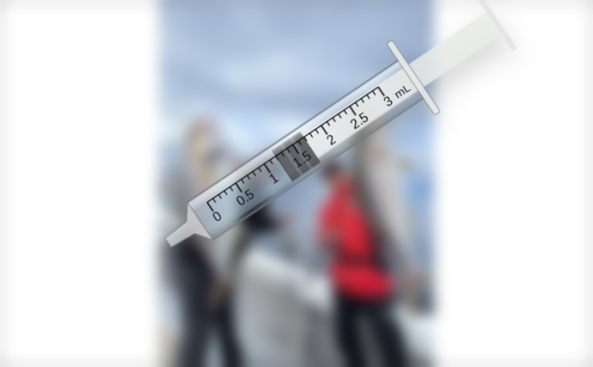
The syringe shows 1.2mL
